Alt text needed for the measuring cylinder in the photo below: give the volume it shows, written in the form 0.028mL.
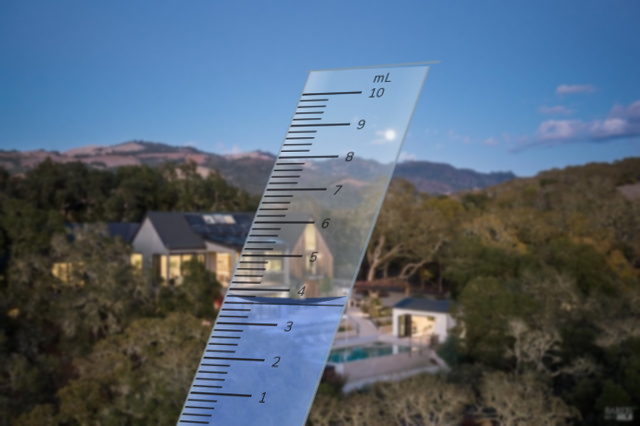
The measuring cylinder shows 3.6mL
